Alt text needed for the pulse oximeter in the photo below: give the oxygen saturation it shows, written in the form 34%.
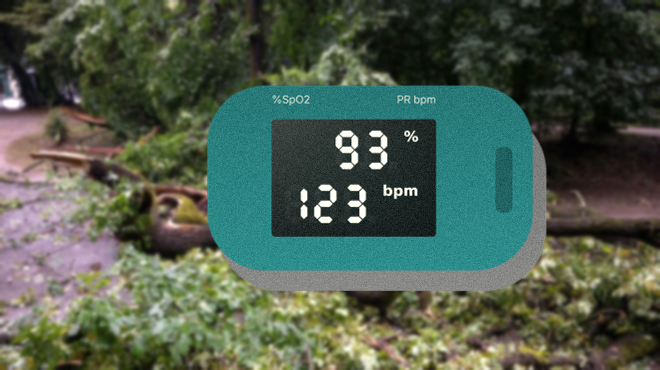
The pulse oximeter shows 93%
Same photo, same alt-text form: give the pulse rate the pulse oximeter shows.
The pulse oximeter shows 123bpm
